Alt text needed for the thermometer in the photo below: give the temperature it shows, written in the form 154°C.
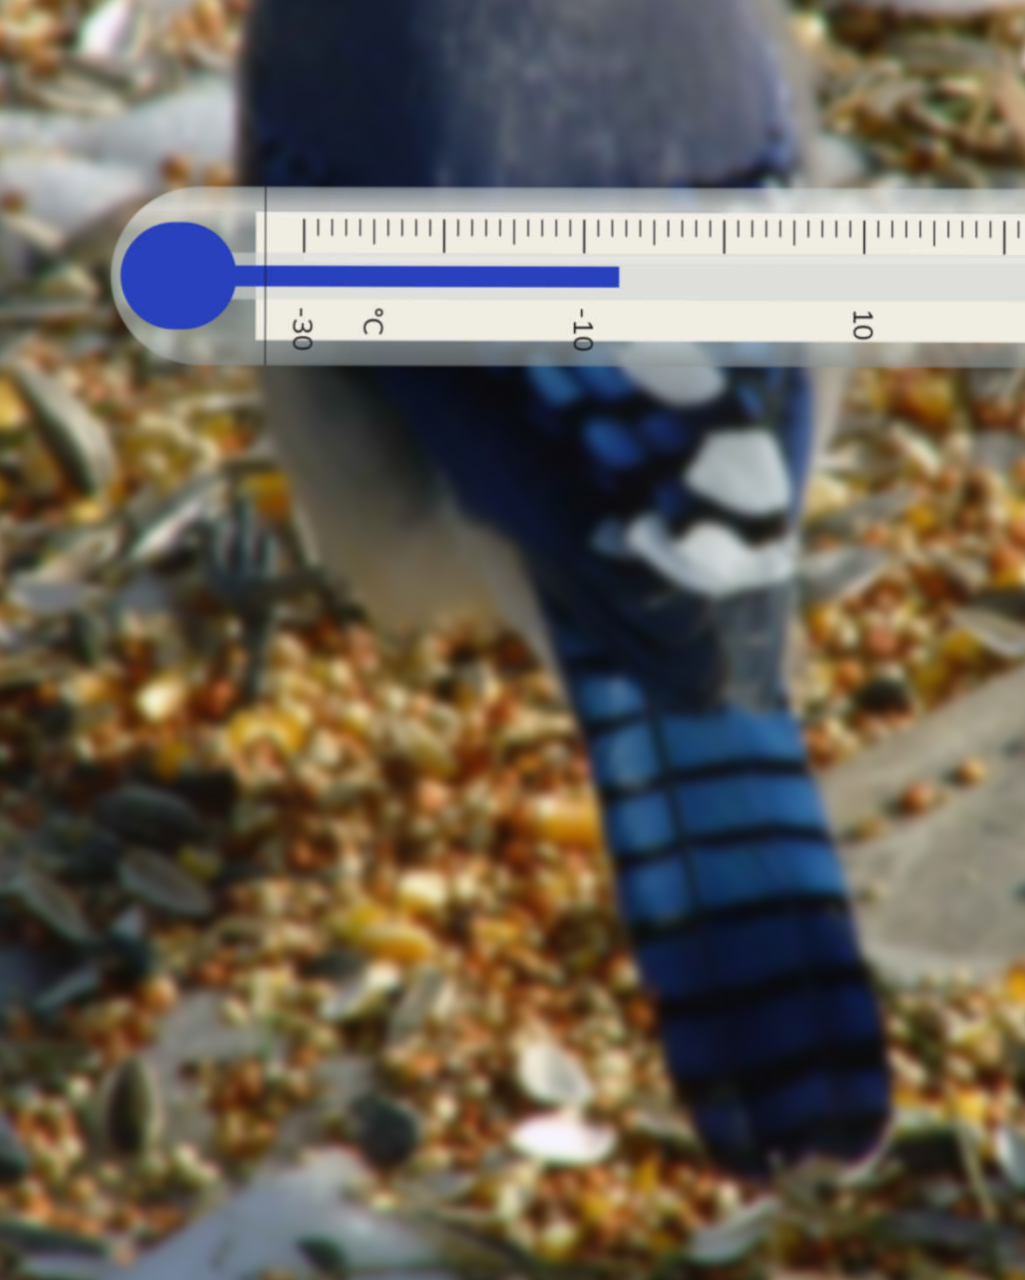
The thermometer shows -7.5°C
